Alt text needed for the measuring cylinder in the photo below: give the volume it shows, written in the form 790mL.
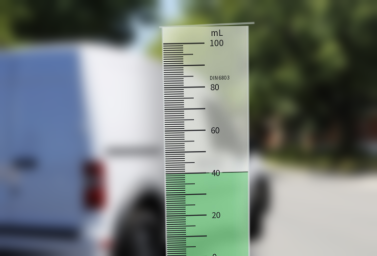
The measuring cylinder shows 40mL
